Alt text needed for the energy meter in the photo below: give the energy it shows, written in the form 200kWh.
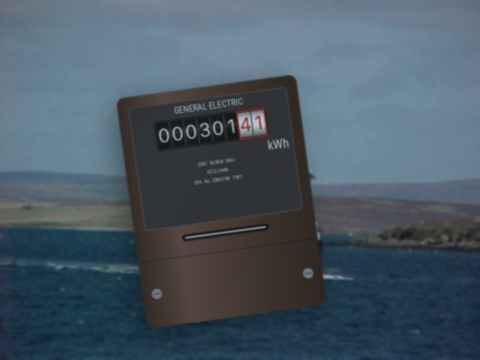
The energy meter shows 301.41kWh
